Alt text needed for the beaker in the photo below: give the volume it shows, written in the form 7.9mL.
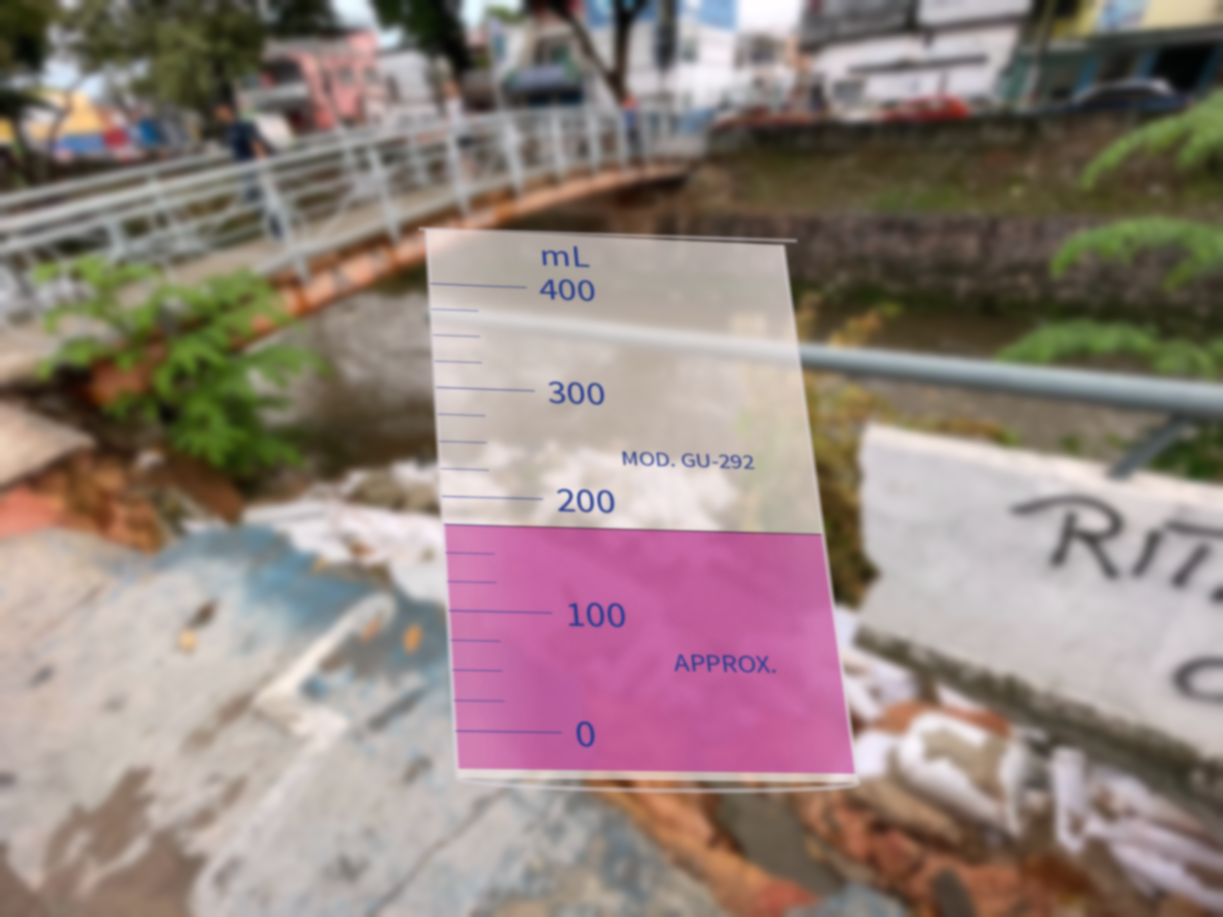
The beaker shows 175mL
